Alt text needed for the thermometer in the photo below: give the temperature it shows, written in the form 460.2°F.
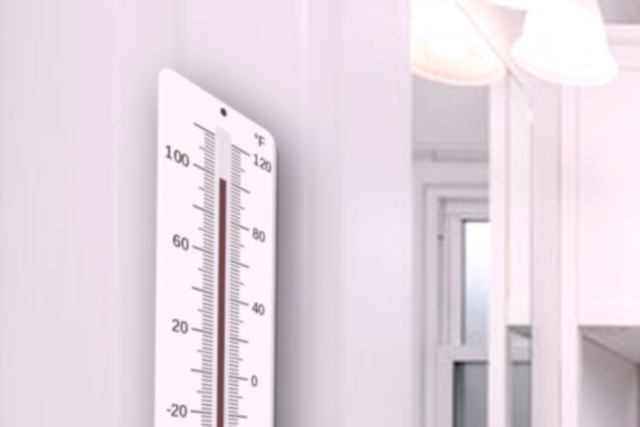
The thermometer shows 100°F
